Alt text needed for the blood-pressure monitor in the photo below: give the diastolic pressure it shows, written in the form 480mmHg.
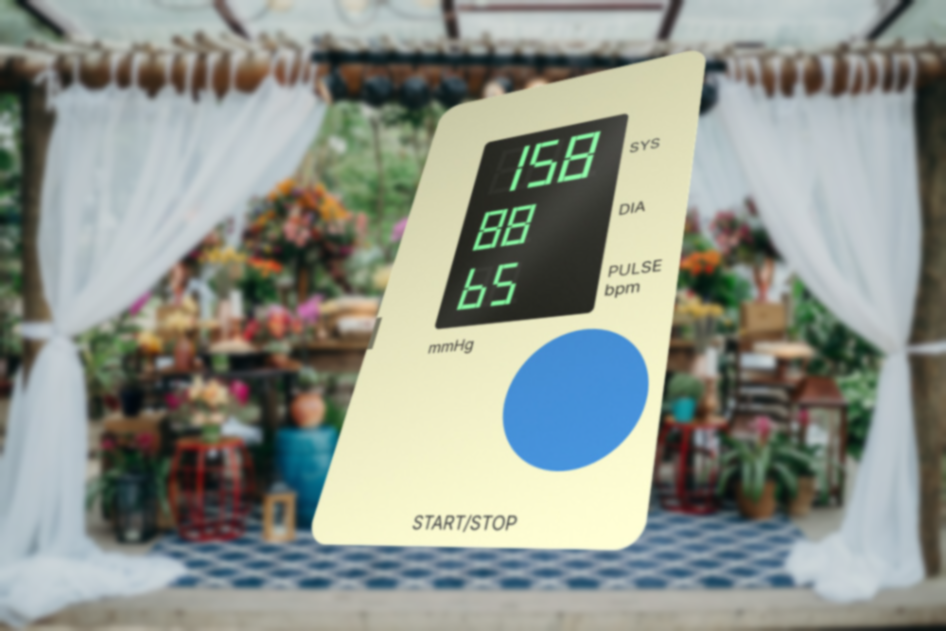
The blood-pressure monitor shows 88mmHg
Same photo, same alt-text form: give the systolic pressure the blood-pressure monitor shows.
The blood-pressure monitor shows 158mmHg
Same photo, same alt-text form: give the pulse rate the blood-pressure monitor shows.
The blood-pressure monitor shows 65bpm
